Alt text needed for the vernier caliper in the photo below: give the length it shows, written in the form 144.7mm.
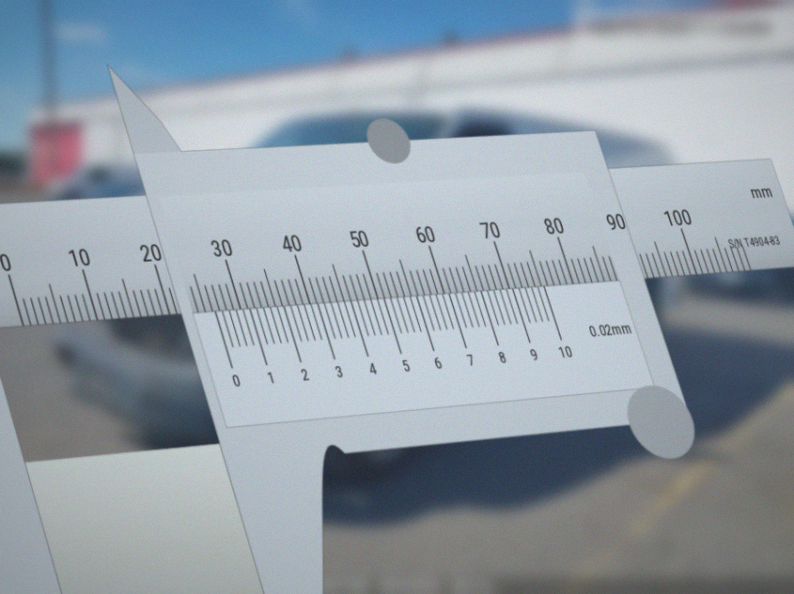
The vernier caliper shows 26.4mm
